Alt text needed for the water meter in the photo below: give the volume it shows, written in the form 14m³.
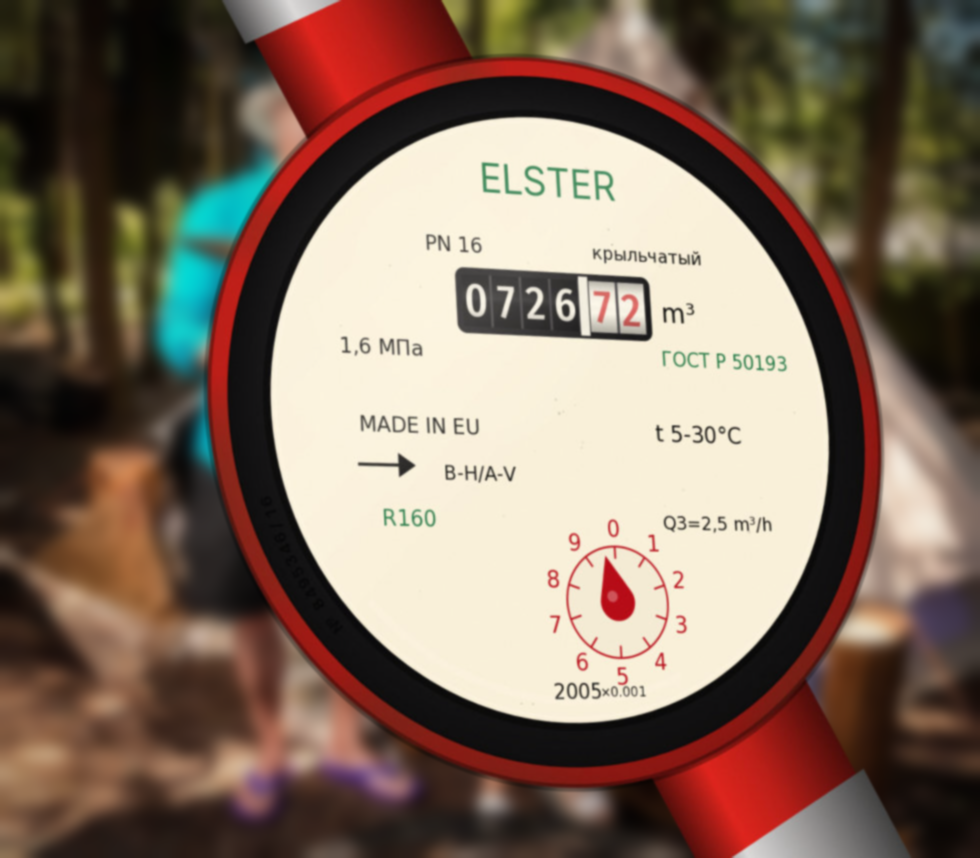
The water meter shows 726.719m³
